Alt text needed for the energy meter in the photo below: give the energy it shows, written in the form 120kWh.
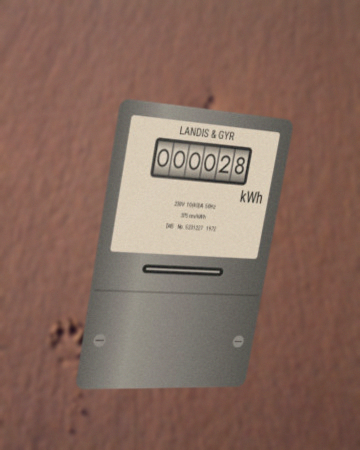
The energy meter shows 28kWh
